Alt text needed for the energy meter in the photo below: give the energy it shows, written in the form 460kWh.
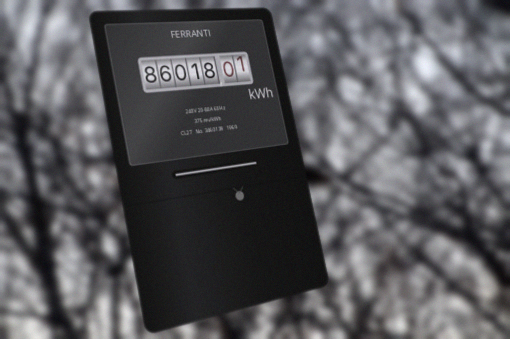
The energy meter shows 86018.01kWh
